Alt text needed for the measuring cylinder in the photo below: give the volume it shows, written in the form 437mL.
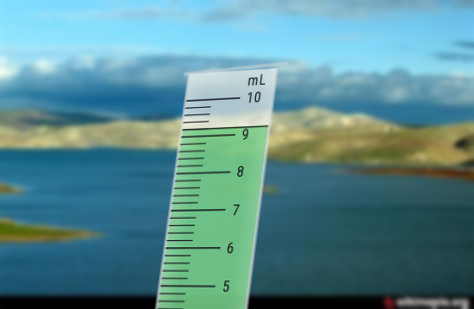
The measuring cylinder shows 9.2mL
